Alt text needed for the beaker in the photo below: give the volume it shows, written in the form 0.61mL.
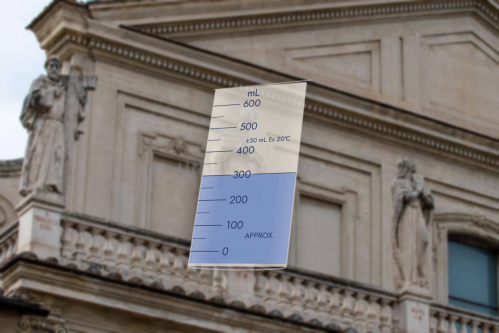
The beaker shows 300mL
